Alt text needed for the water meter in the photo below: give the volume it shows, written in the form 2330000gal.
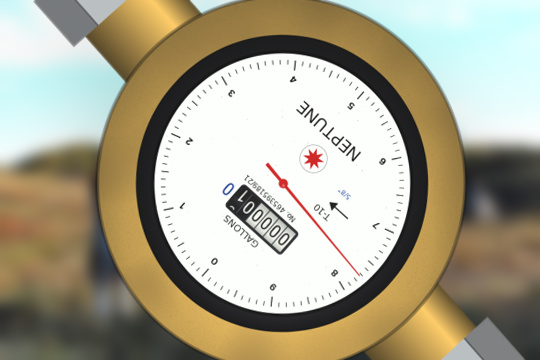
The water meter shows 7.7gal
